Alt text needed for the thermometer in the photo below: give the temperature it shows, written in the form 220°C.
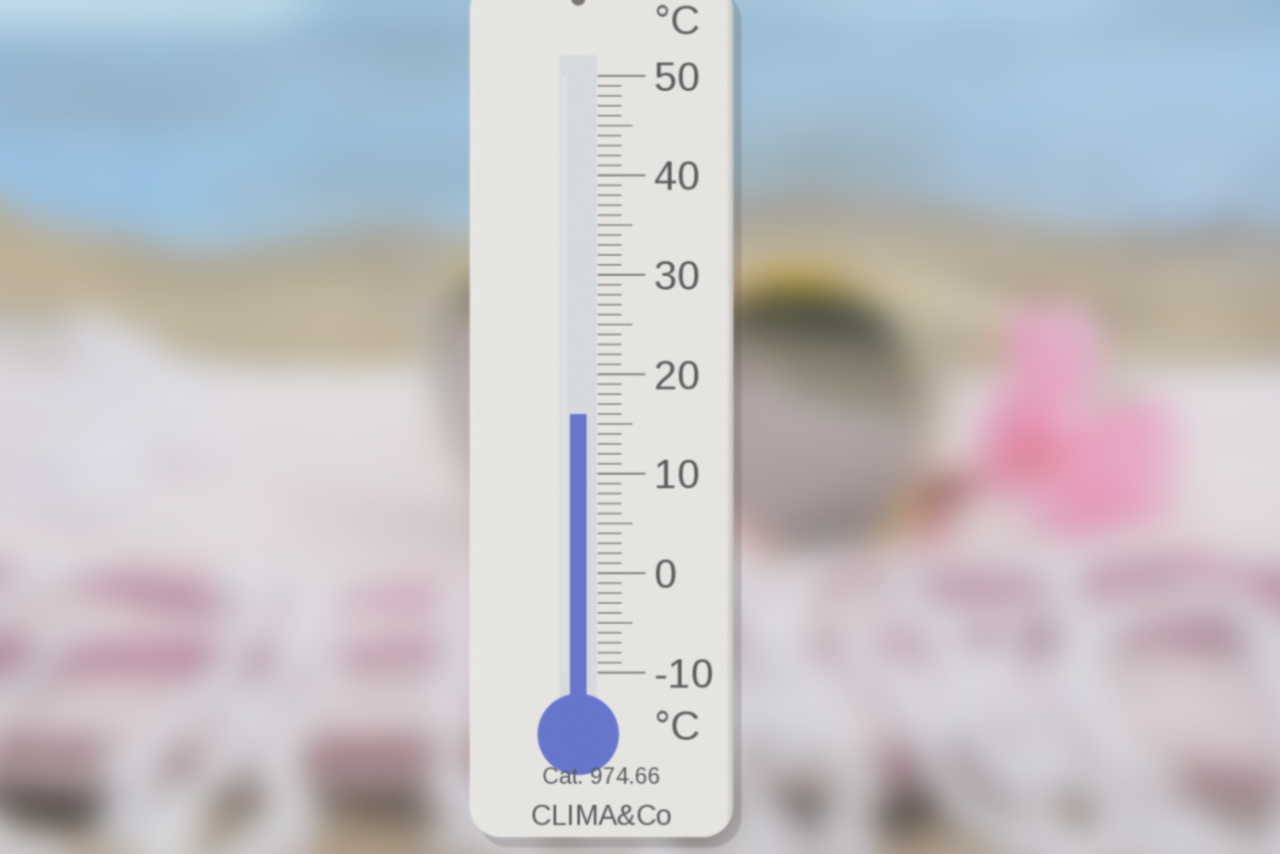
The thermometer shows 16°C
